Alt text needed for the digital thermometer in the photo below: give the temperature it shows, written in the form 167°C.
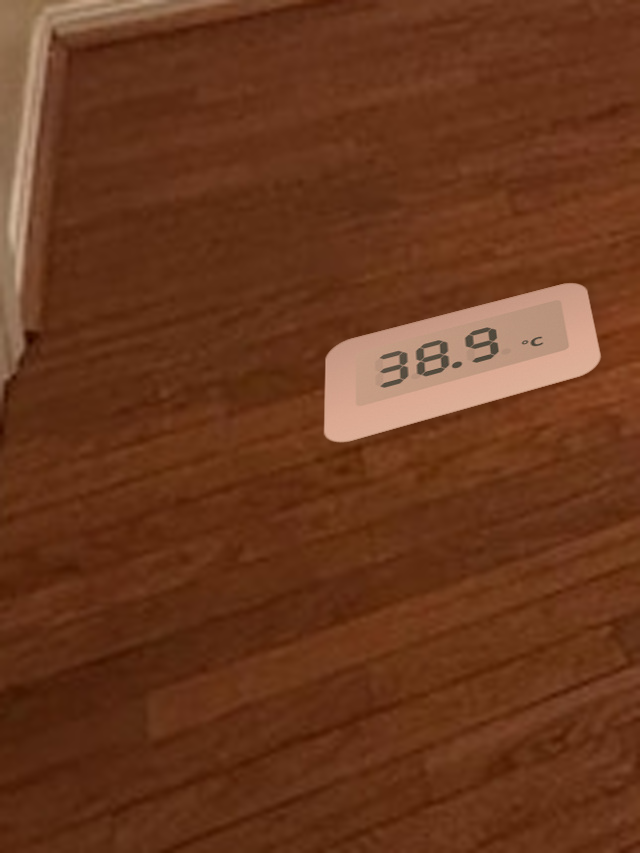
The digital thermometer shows 38.9°C
